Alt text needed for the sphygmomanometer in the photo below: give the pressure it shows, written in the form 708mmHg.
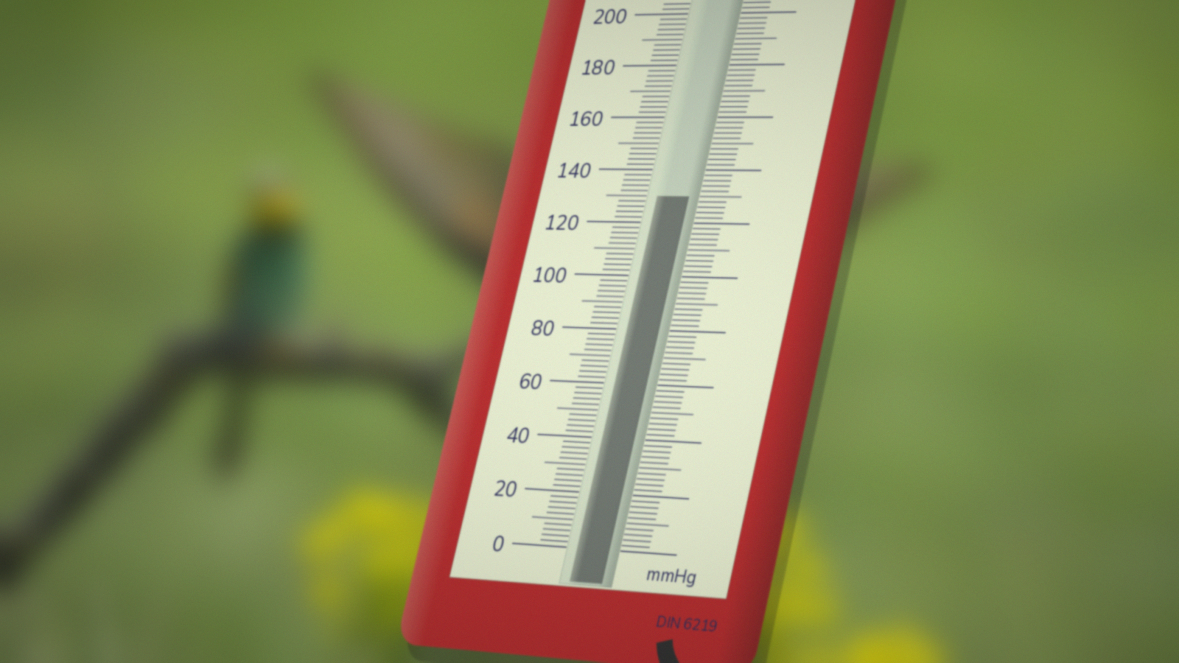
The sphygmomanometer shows 130mmHg
